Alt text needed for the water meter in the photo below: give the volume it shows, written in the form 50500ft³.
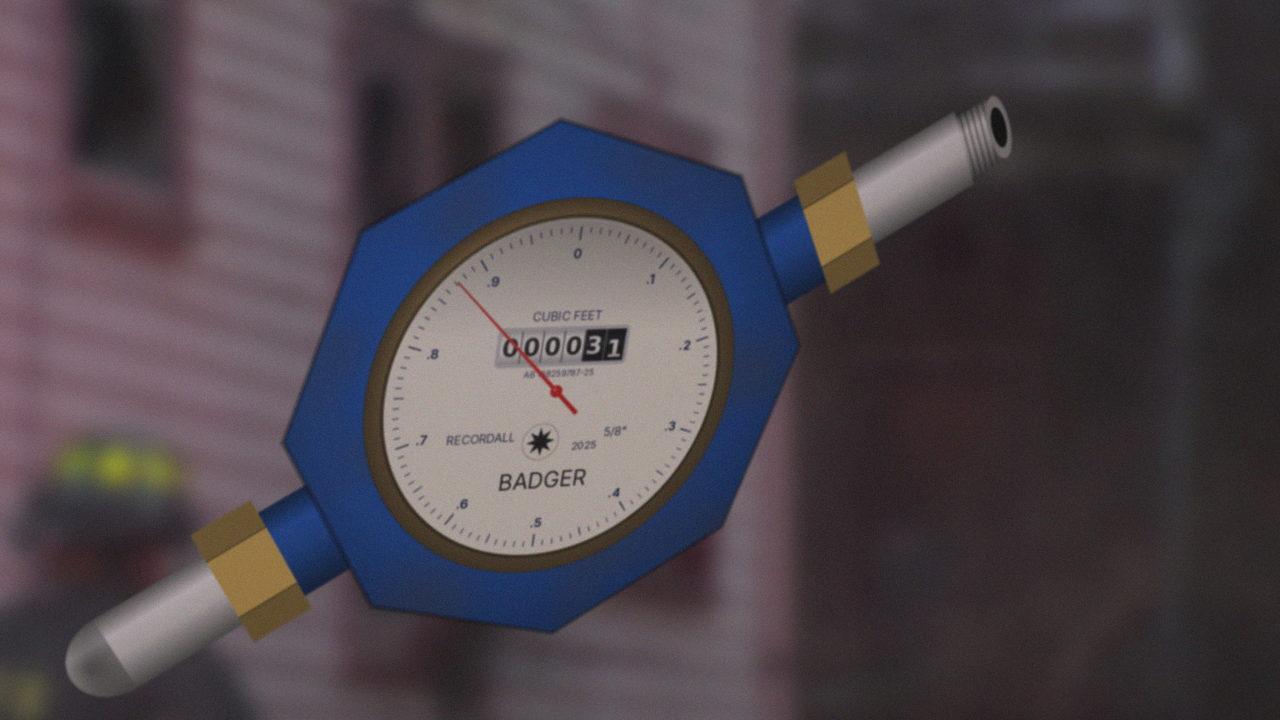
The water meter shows 30.87ft³
